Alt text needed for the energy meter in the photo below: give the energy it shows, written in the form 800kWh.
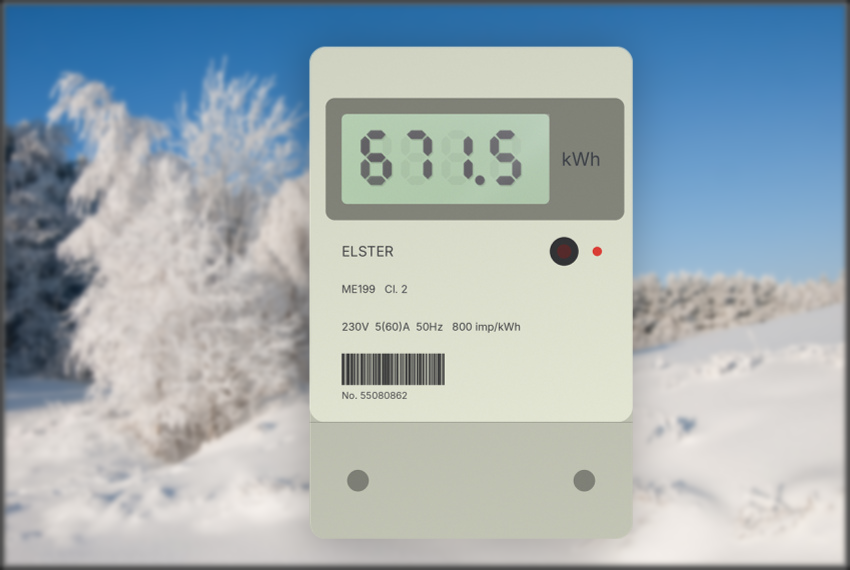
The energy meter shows 671.5kWh
